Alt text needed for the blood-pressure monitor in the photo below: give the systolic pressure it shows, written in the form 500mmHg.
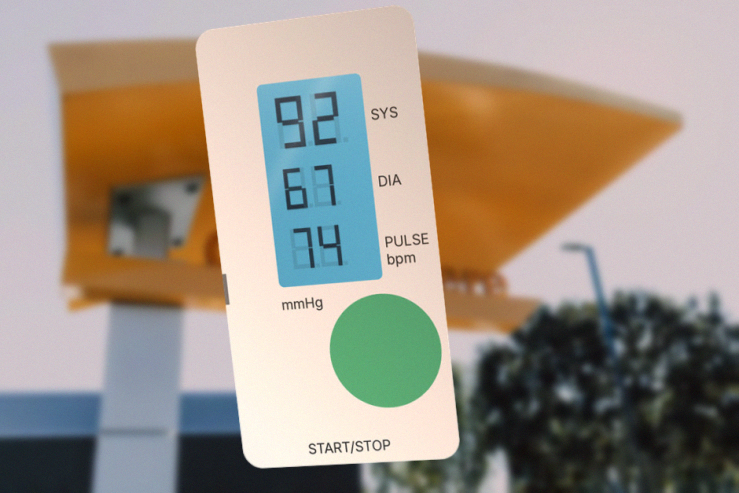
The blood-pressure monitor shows 92mmHg
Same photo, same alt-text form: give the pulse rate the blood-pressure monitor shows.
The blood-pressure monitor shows 74bpm
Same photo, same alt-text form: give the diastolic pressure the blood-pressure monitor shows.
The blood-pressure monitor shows 67mmHg
